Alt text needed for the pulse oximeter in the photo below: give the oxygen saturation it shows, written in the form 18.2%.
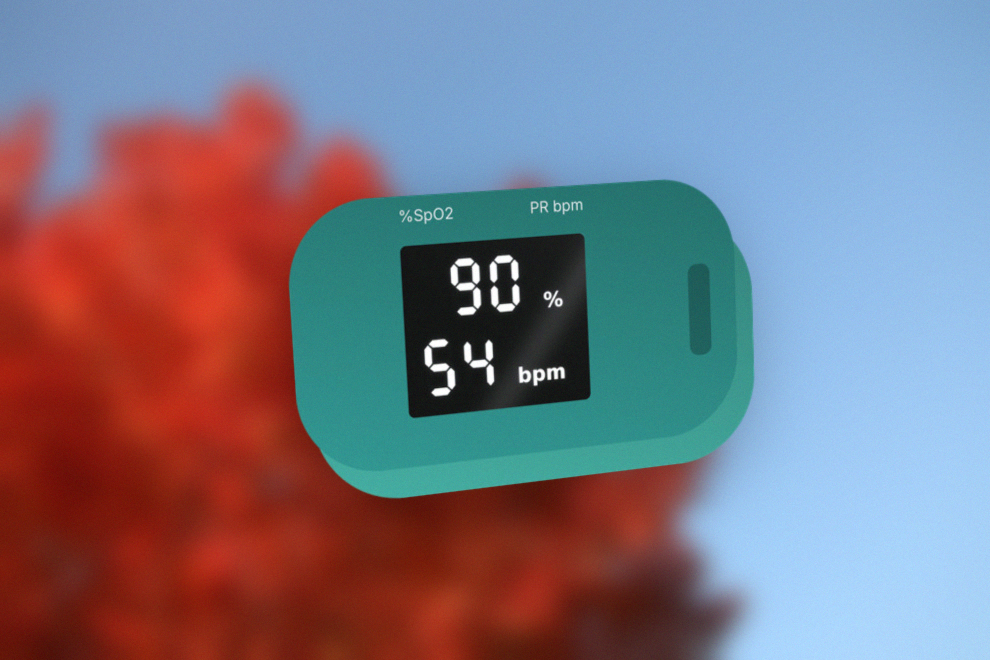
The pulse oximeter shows 90%
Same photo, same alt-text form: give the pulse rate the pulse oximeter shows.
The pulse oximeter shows 54bpm
